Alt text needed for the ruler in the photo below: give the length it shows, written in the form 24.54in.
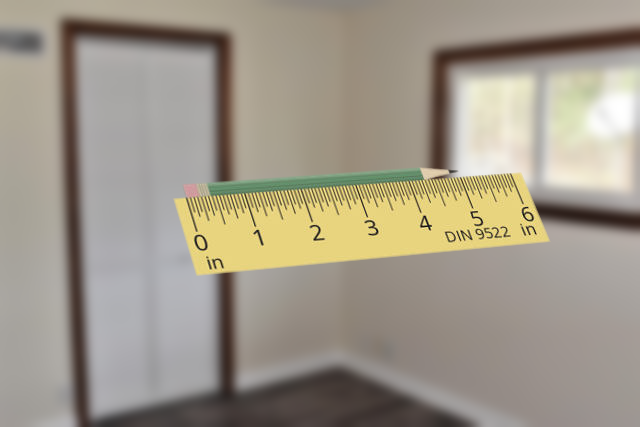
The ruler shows 5in
